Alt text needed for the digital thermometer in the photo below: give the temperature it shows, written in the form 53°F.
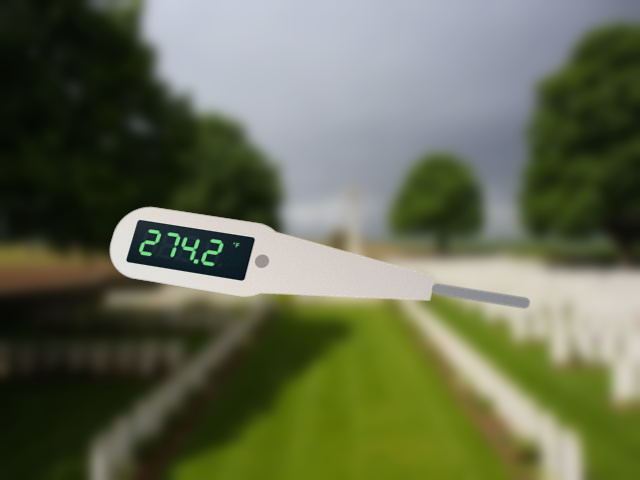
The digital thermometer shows 274.2°F
